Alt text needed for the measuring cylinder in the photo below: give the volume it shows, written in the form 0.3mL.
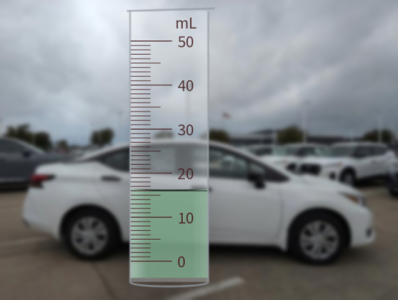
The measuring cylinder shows 16mL
